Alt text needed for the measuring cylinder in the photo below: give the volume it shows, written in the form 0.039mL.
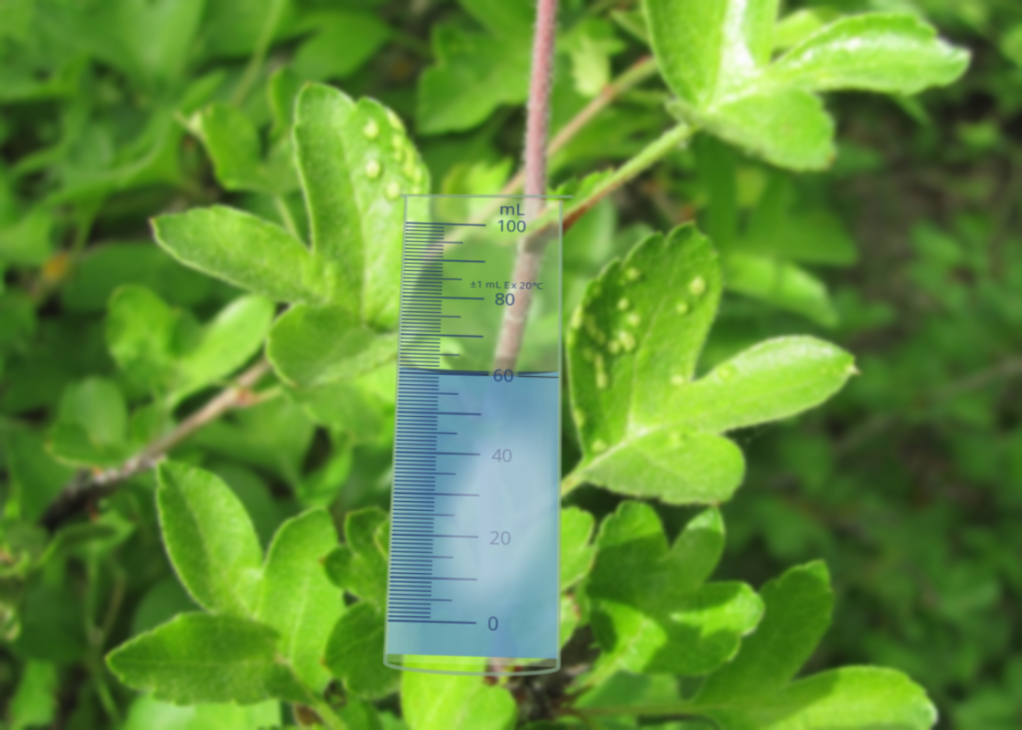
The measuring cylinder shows 60mL
